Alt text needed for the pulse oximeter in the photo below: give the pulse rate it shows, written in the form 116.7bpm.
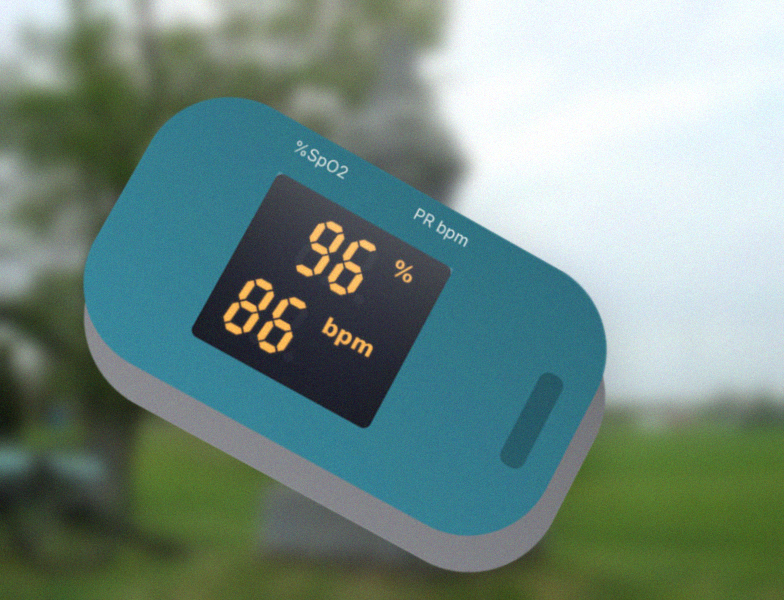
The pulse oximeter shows 86bpm
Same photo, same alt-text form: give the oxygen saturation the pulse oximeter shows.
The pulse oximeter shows 96%
